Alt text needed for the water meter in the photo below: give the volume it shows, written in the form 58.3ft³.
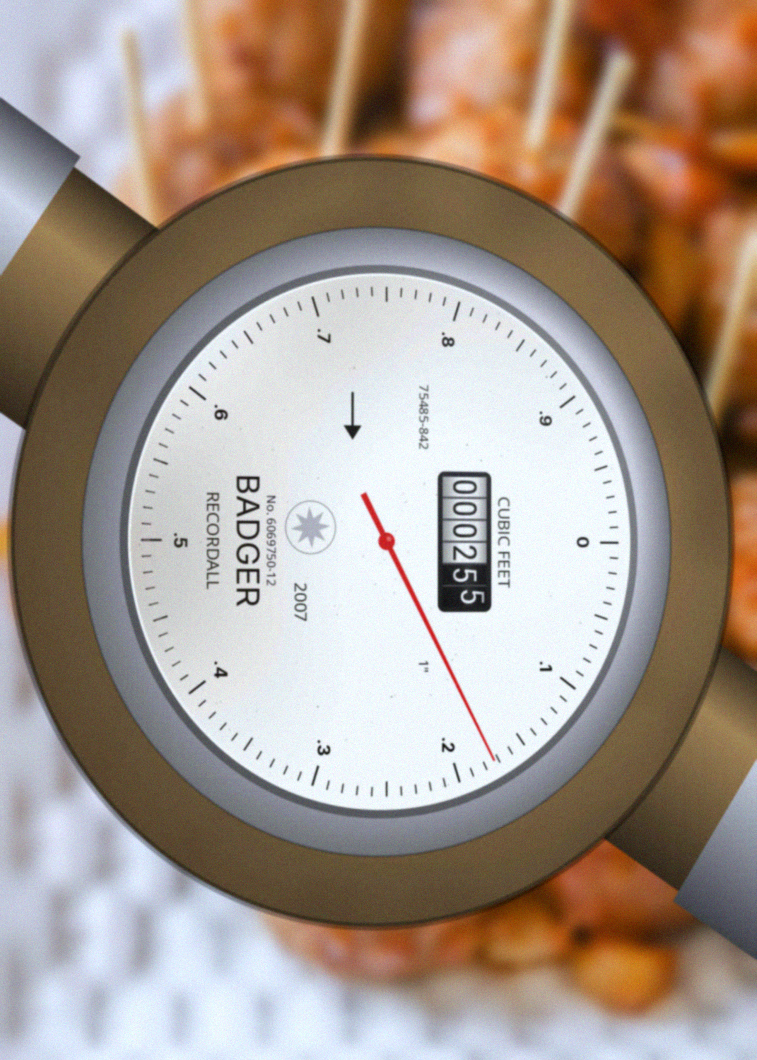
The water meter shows 255.17ft³
